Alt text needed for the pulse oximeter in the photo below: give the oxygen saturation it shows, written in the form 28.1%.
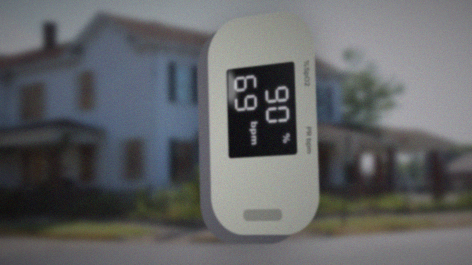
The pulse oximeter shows 90%
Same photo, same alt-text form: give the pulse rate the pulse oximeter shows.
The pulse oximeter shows 69bpm
